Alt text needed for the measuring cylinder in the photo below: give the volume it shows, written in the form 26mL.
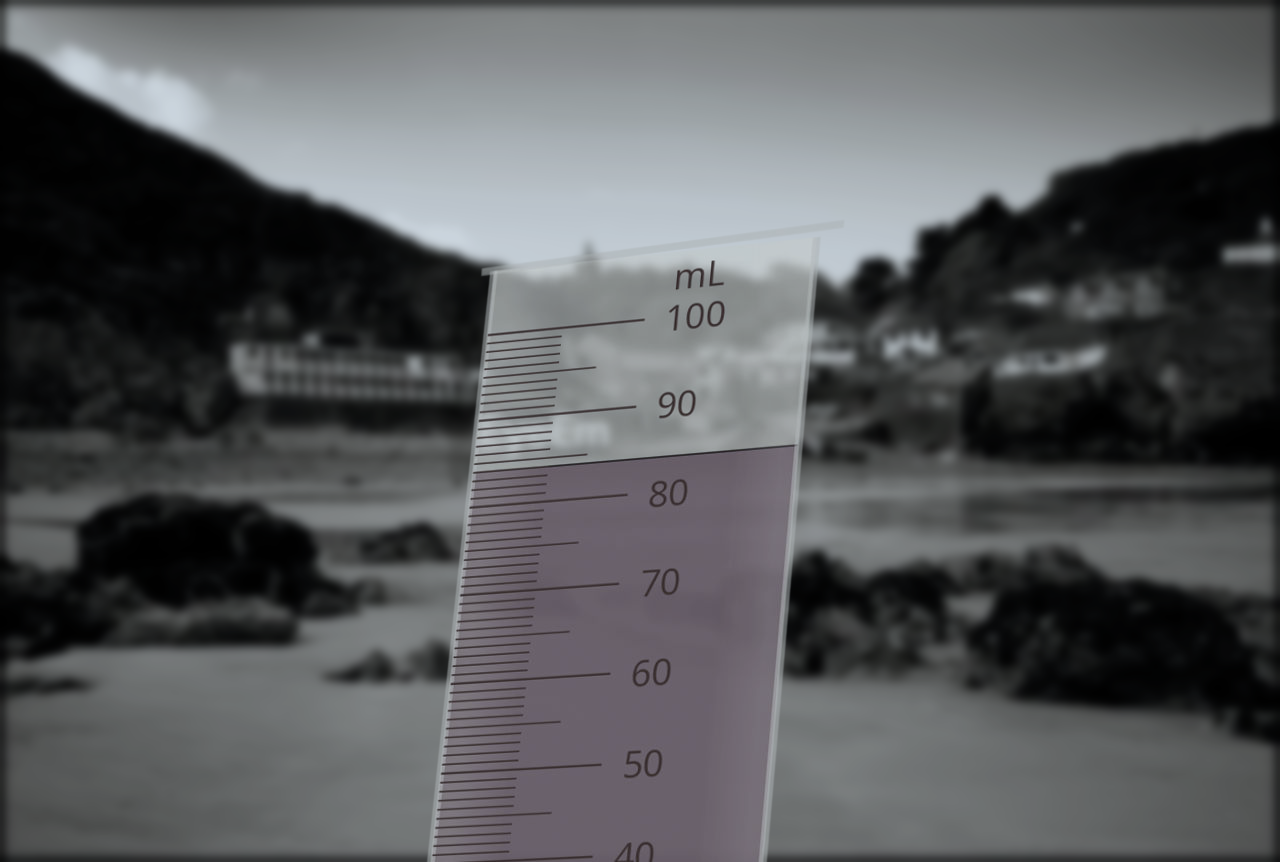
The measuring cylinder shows 84mL
